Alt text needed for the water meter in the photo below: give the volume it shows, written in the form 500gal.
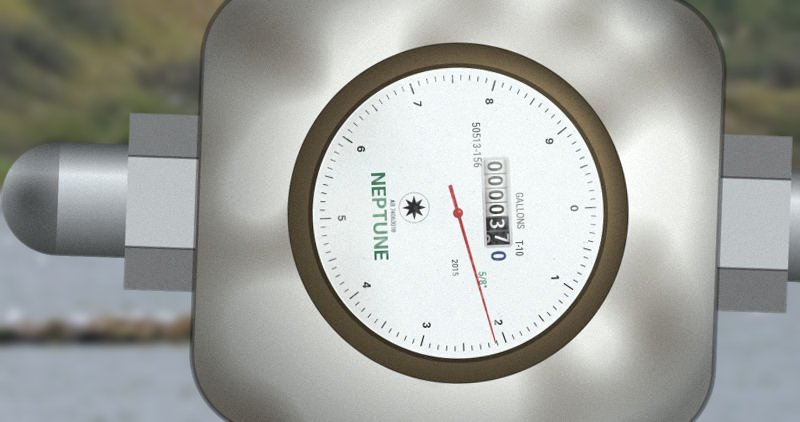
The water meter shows 372.1gal
